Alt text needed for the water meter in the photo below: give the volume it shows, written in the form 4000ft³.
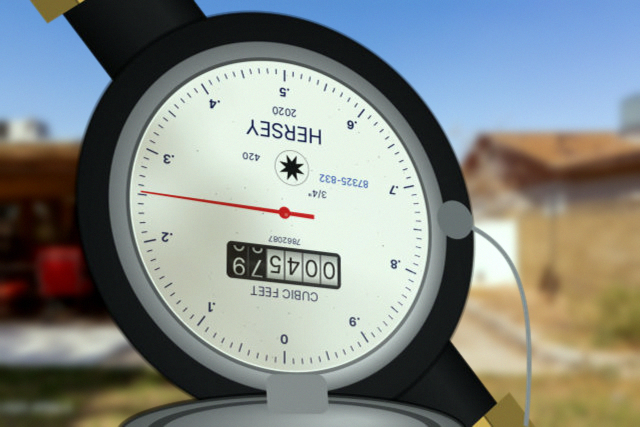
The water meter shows 4579.25ft³
